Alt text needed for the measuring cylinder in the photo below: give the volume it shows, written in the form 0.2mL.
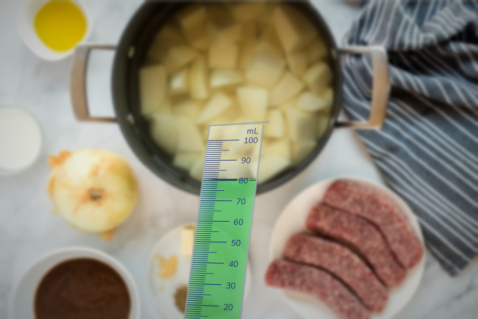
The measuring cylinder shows 80mL
